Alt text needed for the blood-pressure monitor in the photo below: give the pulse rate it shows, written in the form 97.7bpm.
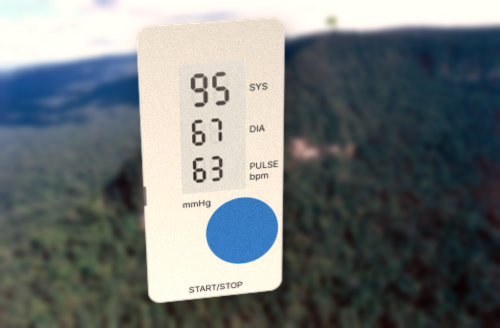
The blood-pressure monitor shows 63bpm
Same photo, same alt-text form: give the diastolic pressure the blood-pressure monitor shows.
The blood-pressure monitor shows 67mmHg
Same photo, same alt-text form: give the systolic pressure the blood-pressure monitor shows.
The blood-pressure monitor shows 95mmHg
